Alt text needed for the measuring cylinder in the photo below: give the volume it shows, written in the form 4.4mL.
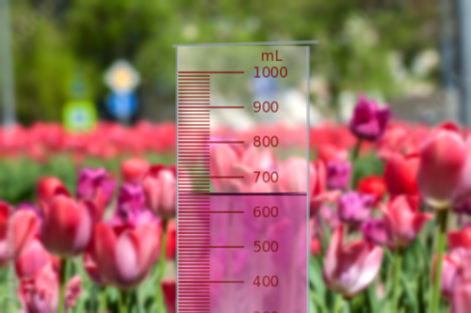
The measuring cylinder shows 650mL
